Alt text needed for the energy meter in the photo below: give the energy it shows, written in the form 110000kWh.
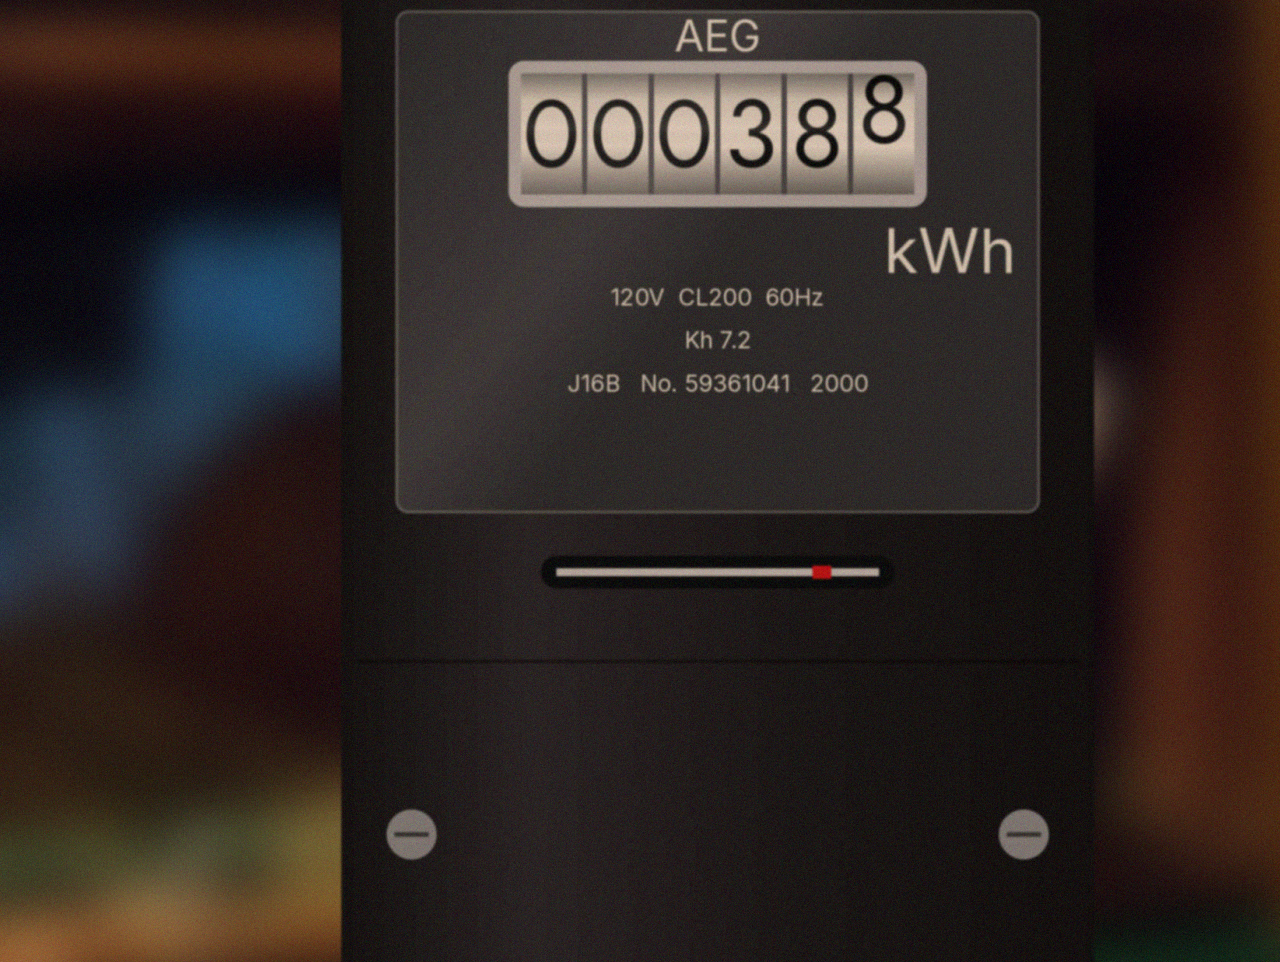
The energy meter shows 388kWh
